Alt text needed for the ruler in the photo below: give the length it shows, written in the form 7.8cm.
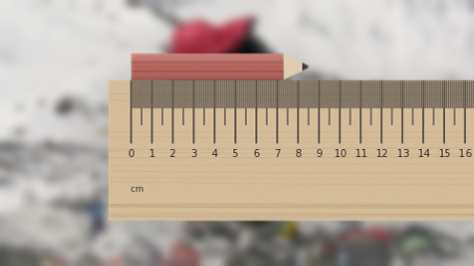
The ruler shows 8.5cm
